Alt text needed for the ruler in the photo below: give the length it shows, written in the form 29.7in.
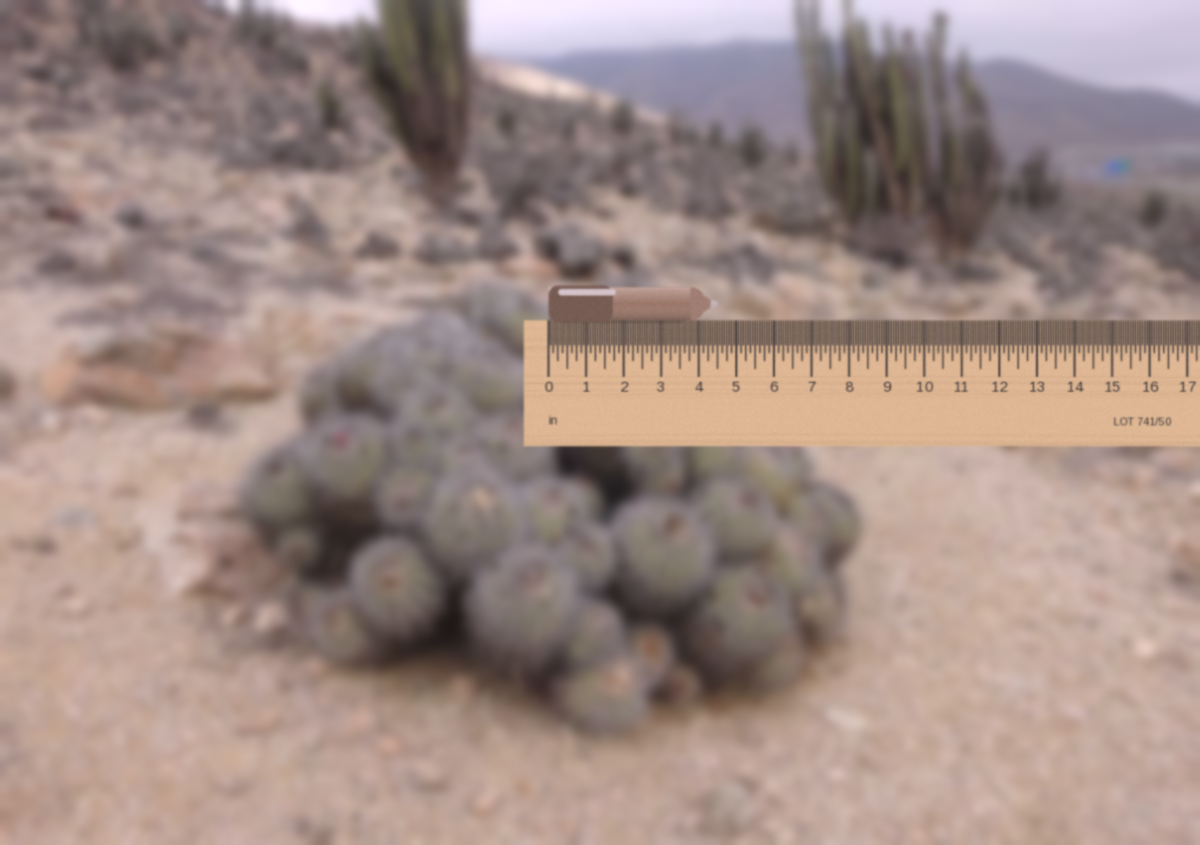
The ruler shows 4.5in
